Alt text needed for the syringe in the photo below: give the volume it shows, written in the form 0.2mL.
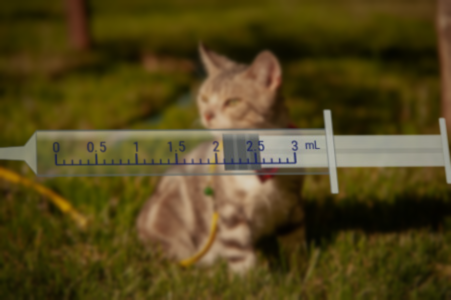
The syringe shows 2.1mL
